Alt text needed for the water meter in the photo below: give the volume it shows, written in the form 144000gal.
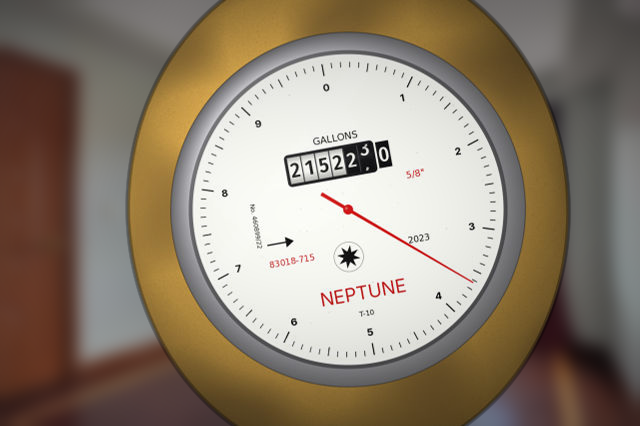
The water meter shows 2152233.6gal
